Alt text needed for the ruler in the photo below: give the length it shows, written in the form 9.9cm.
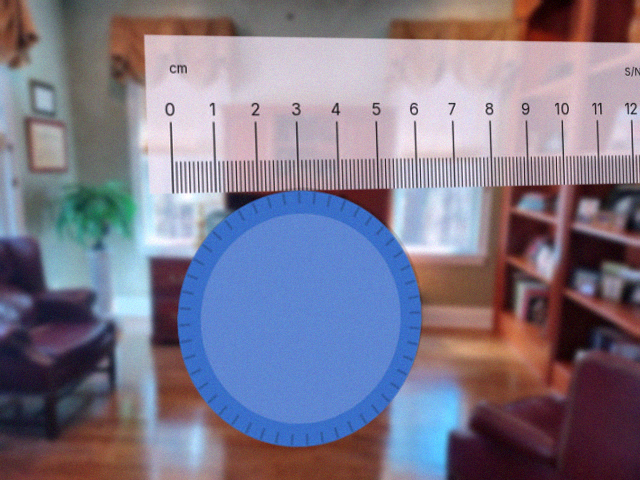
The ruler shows 6cm
